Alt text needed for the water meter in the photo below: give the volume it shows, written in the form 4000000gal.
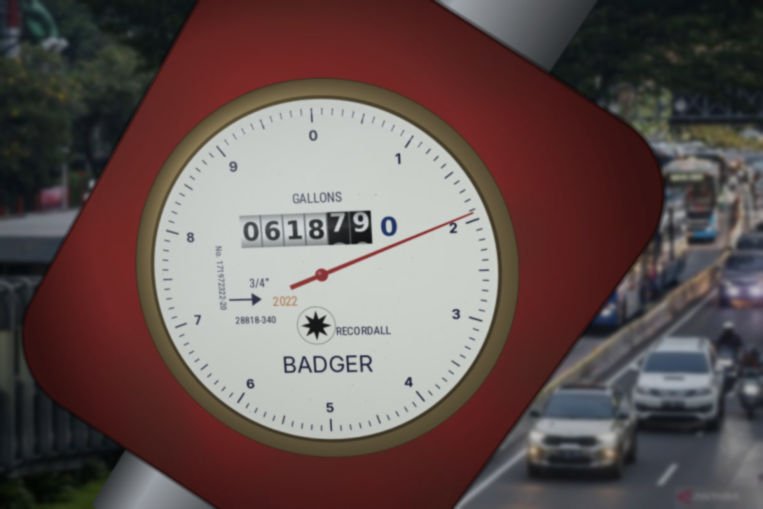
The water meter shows 618791.9gal
